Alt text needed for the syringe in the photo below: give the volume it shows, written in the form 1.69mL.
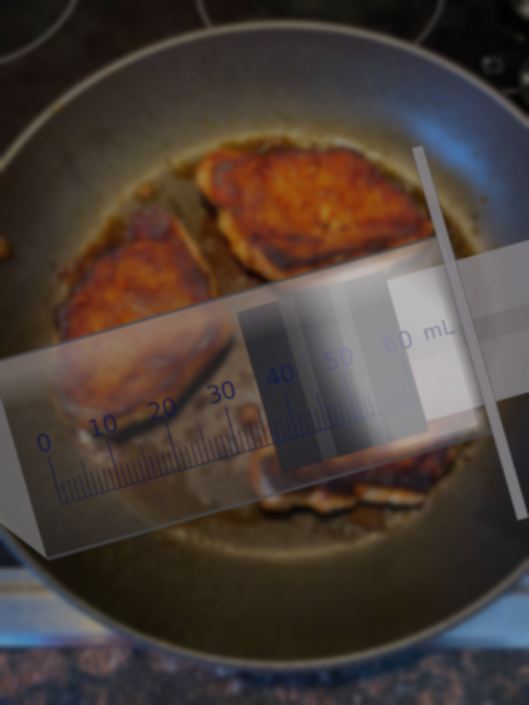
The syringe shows 36mL
